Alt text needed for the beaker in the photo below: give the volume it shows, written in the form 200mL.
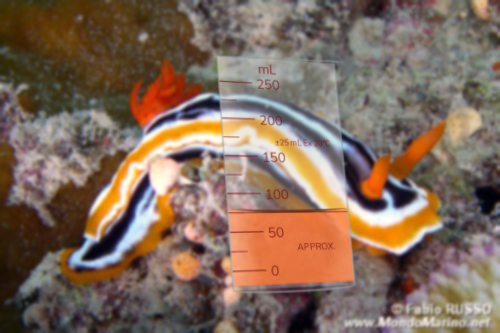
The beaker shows 75mL
